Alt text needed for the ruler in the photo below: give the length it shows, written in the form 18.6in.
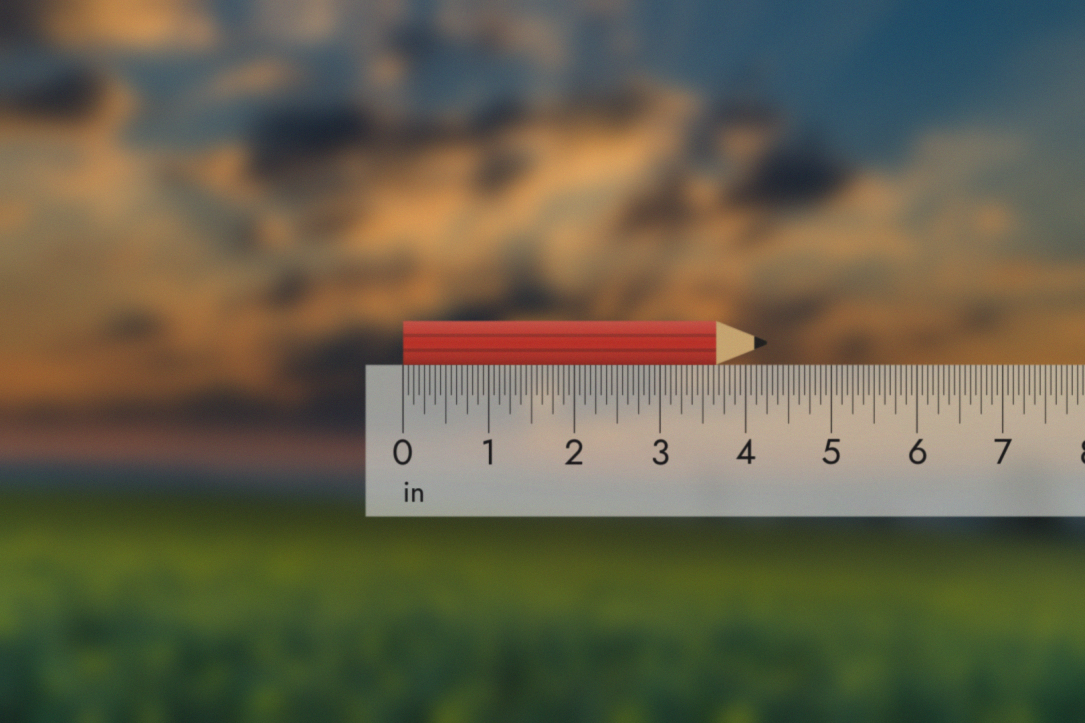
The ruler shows 4.25in
